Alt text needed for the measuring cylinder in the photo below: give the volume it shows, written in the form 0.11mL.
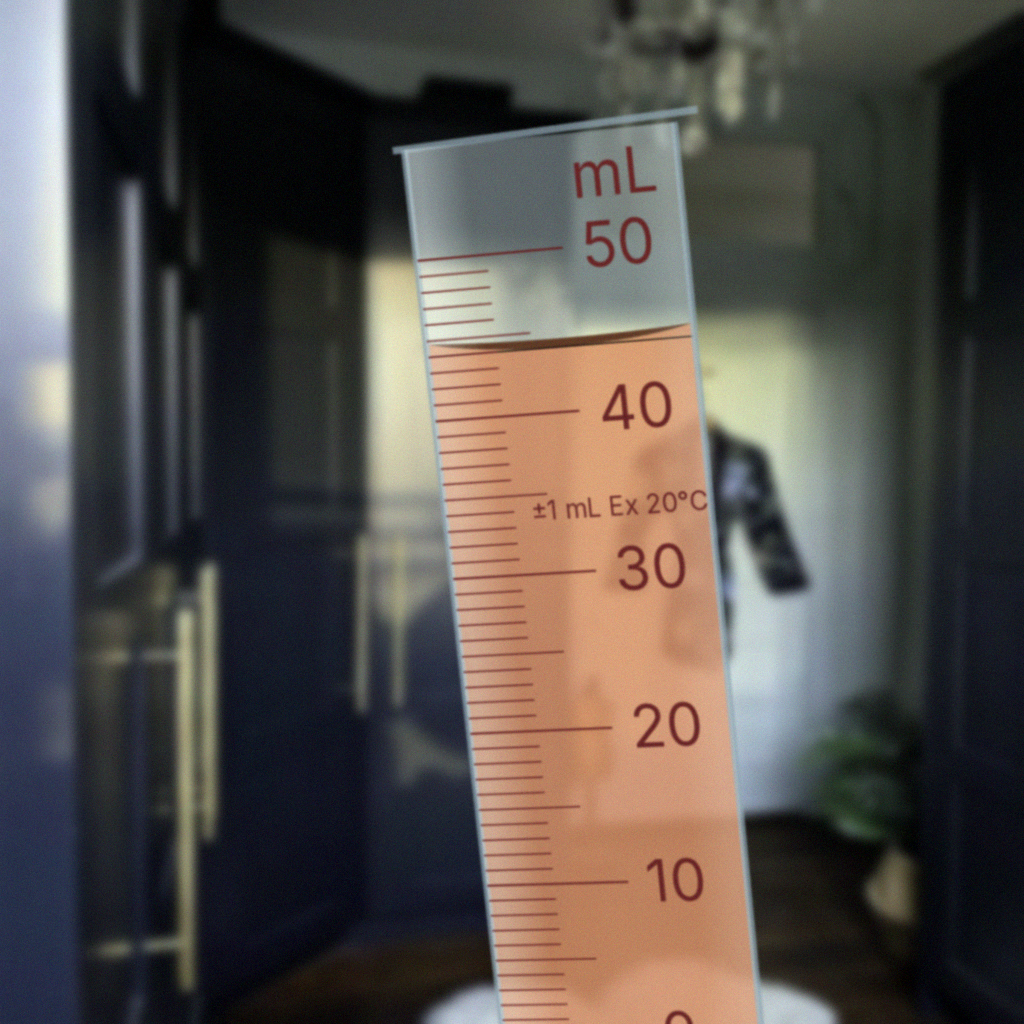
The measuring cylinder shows 44mL
